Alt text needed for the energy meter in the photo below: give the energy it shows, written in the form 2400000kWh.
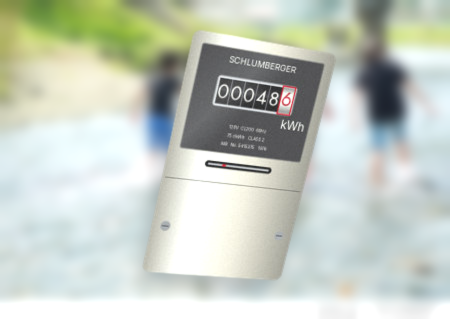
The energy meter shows 48.6kWh
